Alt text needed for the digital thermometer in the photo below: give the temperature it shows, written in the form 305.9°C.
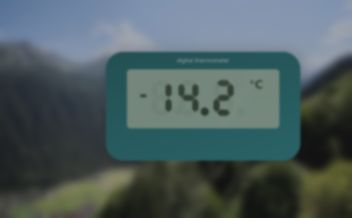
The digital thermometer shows -14.2°C
